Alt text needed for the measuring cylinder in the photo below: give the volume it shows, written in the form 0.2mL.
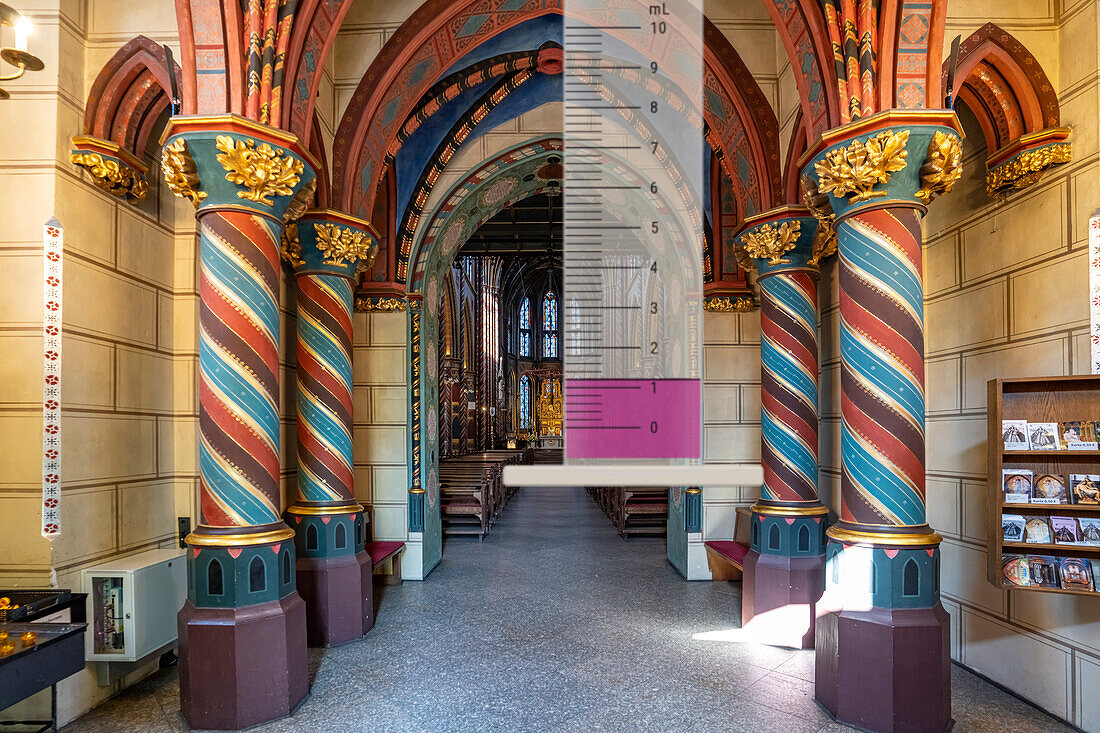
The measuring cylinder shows 1.2mL
